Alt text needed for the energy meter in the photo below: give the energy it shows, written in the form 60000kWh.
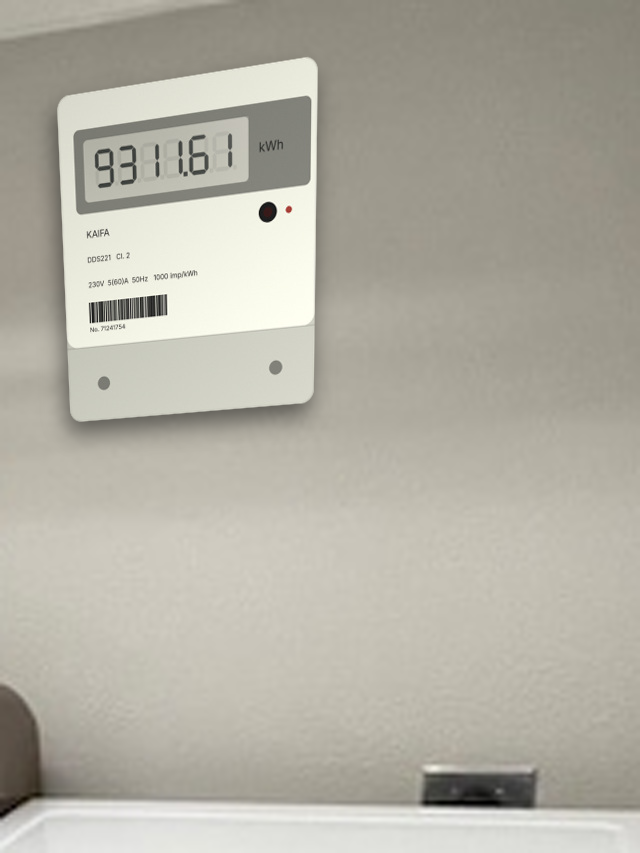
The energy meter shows 9311.61kWh
